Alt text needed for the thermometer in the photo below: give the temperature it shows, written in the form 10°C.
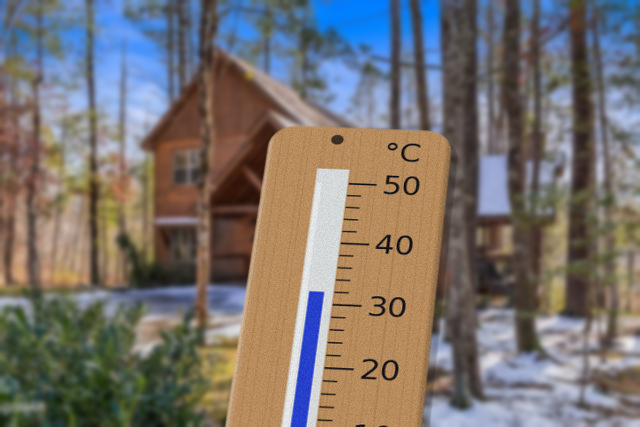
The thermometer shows 32°C
